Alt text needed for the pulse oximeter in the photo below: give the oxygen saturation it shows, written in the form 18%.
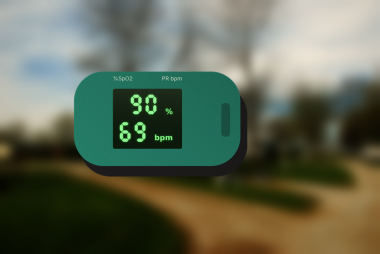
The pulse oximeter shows 90%
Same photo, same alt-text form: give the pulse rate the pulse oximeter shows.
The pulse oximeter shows 69bpm
